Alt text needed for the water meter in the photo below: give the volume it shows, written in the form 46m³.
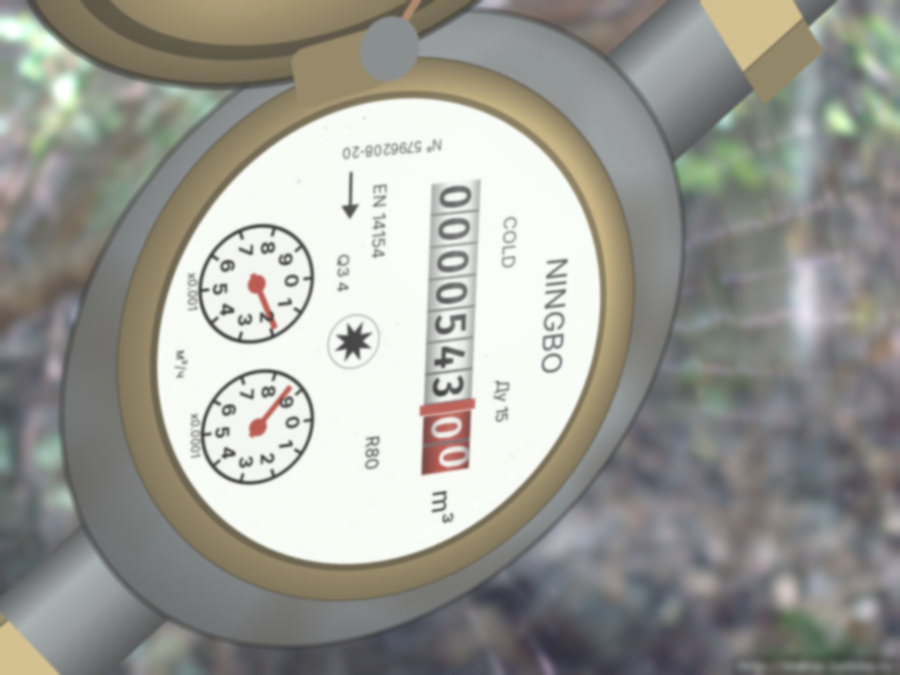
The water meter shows 543.0018m³
